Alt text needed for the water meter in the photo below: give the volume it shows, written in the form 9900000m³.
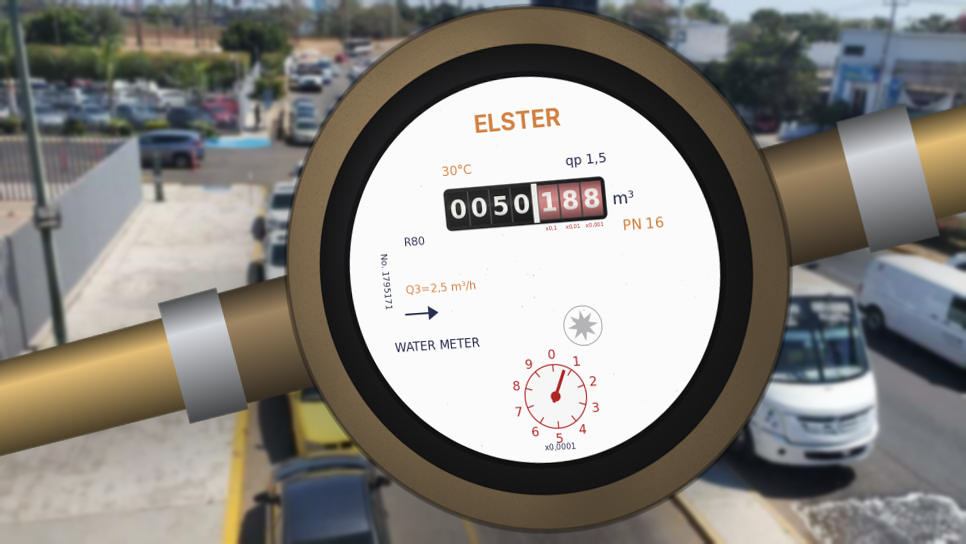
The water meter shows 50.1880m³
